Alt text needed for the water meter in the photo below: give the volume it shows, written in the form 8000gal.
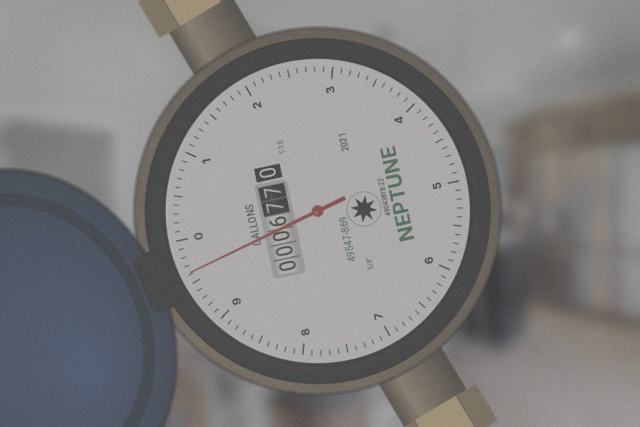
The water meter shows 6769.6gal
